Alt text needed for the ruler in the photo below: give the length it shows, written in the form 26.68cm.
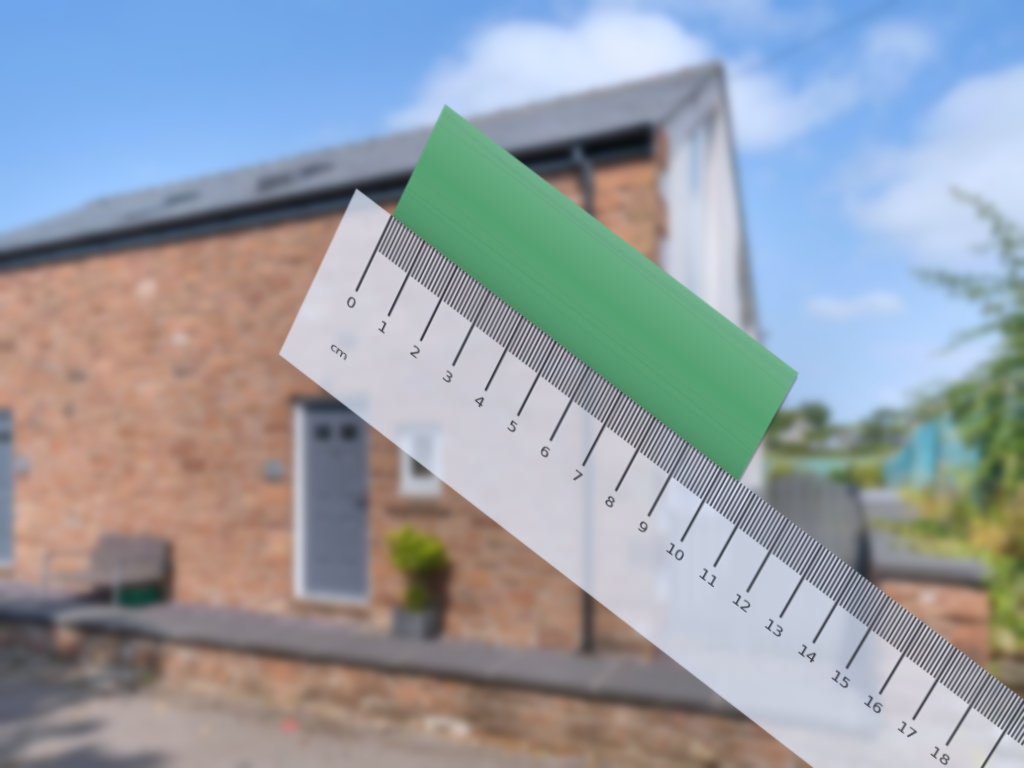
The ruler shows 10.5cm
